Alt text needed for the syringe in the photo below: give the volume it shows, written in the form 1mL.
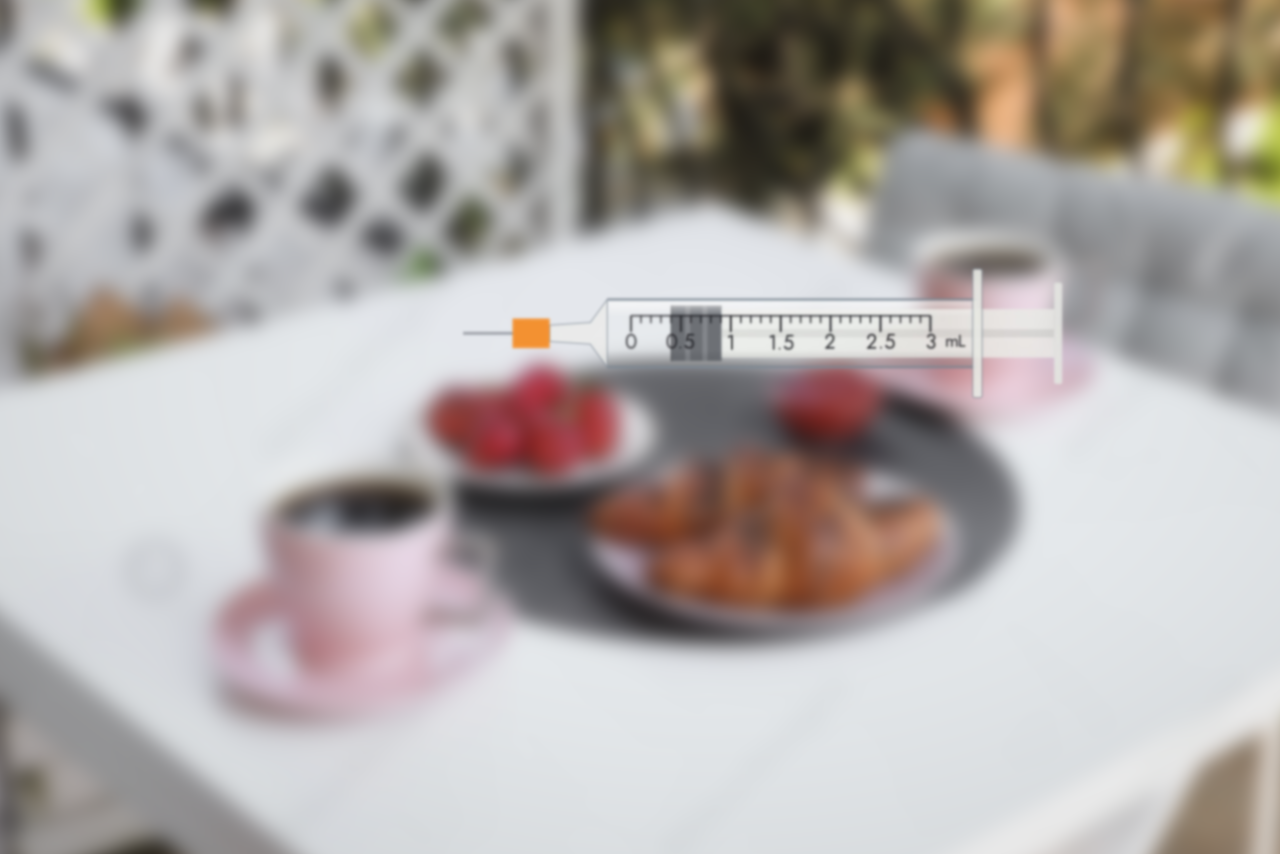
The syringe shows 0.4mL
